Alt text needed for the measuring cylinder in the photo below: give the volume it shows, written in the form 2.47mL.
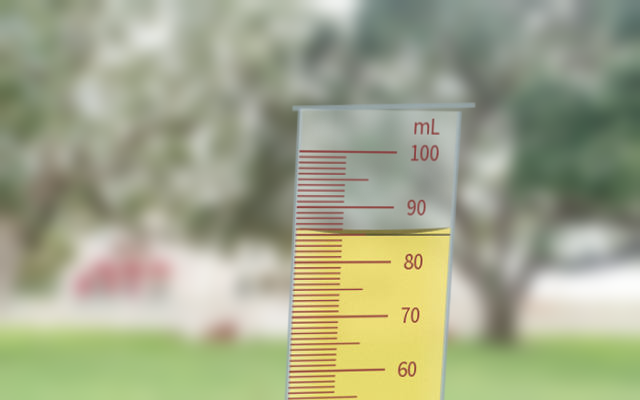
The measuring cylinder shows 85mL
